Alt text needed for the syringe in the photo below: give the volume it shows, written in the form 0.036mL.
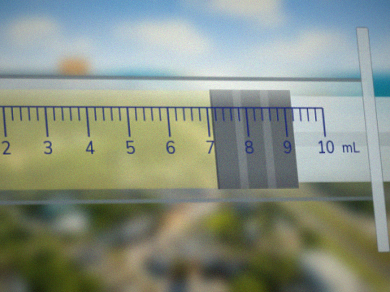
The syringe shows 7.1mL
